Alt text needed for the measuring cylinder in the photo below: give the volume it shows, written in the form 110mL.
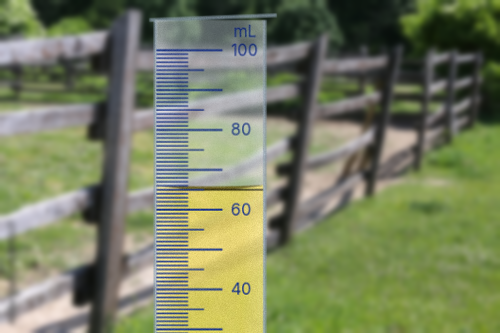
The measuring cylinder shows 65mL
